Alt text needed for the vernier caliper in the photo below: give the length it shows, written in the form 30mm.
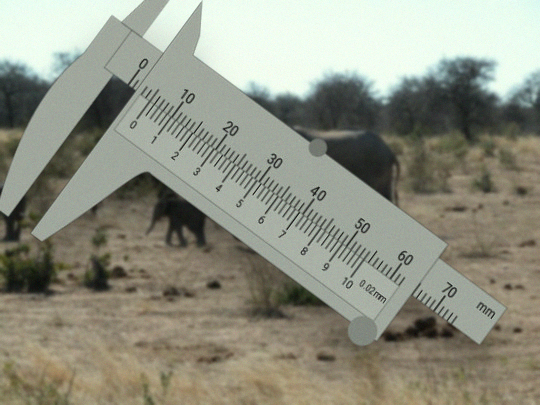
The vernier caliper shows 5.0mm
